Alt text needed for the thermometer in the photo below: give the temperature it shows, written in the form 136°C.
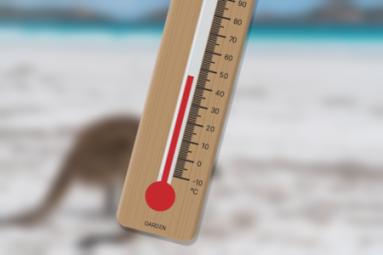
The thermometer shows 45°C
